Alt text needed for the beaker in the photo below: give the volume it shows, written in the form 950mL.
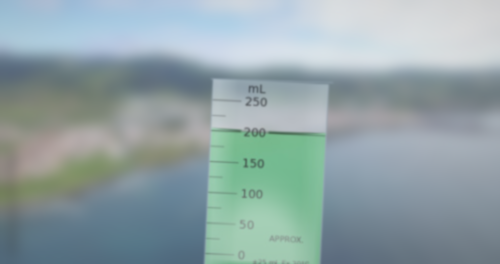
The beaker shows 200mL
